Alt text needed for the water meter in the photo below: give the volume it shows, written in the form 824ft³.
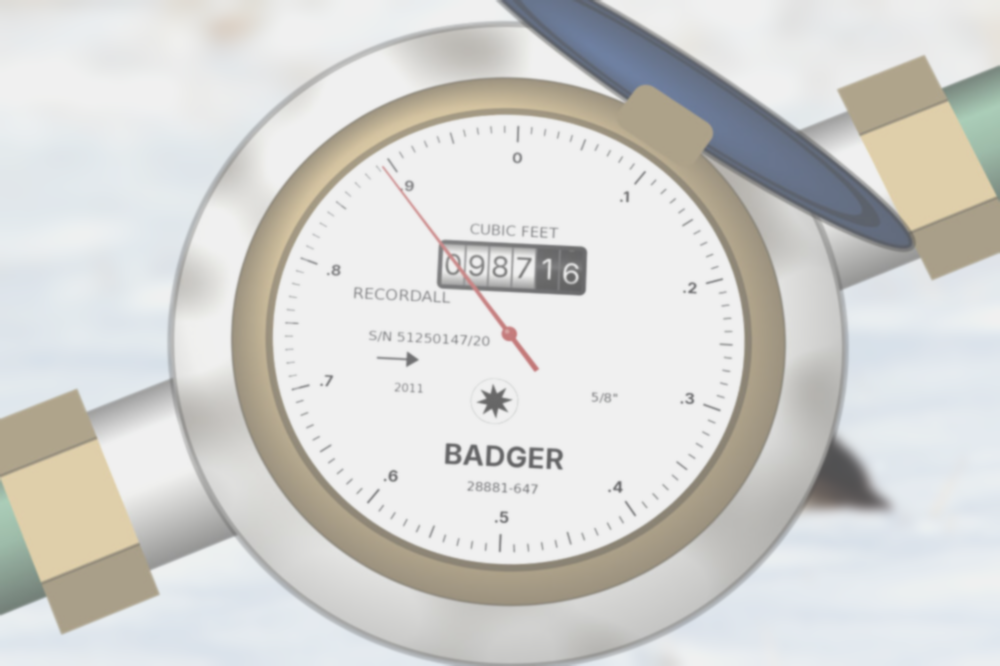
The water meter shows 98715.89ft³
